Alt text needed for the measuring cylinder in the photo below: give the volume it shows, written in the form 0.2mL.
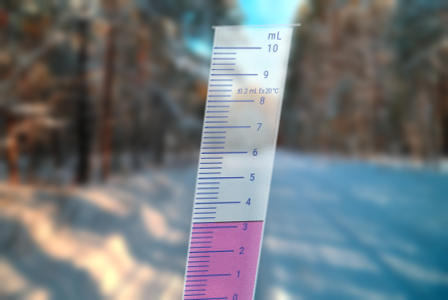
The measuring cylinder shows 3.2mL
